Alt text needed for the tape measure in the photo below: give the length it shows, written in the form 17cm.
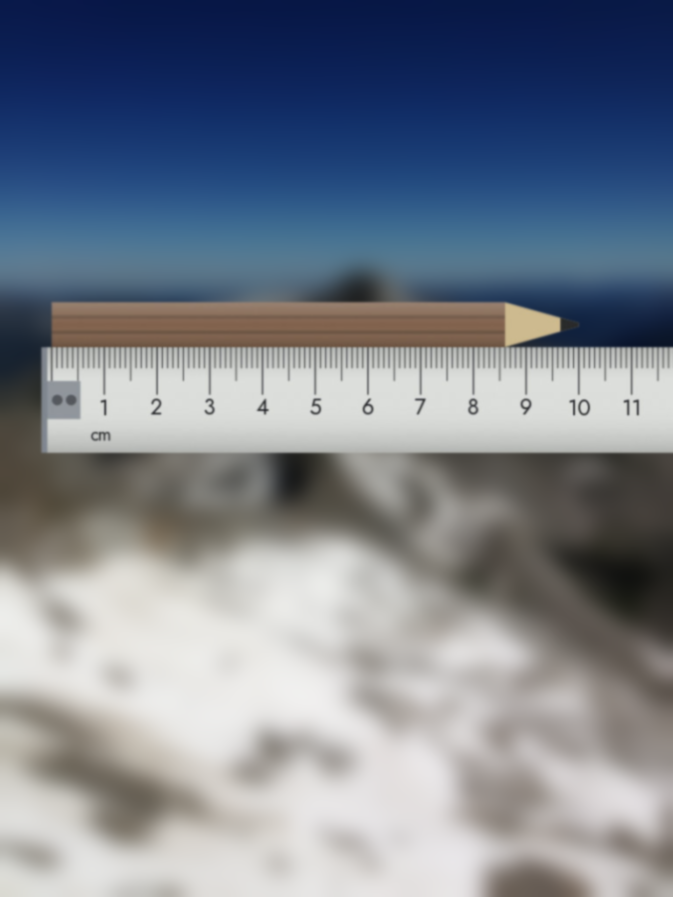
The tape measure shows 10cm
